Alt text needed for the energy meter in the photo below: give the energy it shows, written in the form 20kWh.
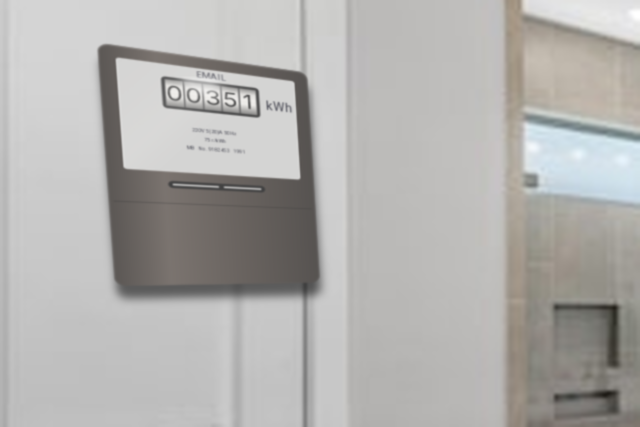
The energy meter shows 351kWh
